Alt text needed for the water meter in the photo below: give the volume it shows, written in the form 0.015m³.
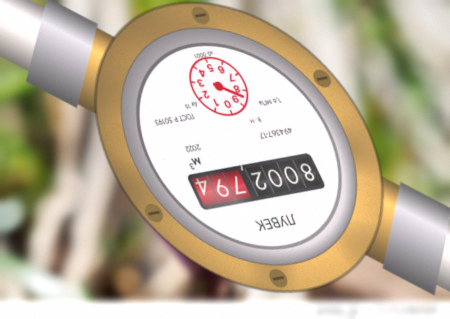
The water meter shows 8002.7938m³
